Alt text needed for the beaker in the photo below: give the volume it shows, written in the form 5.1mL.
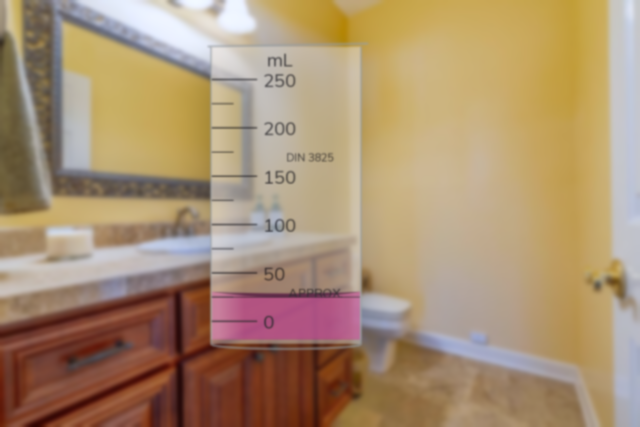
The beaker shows 25mL
